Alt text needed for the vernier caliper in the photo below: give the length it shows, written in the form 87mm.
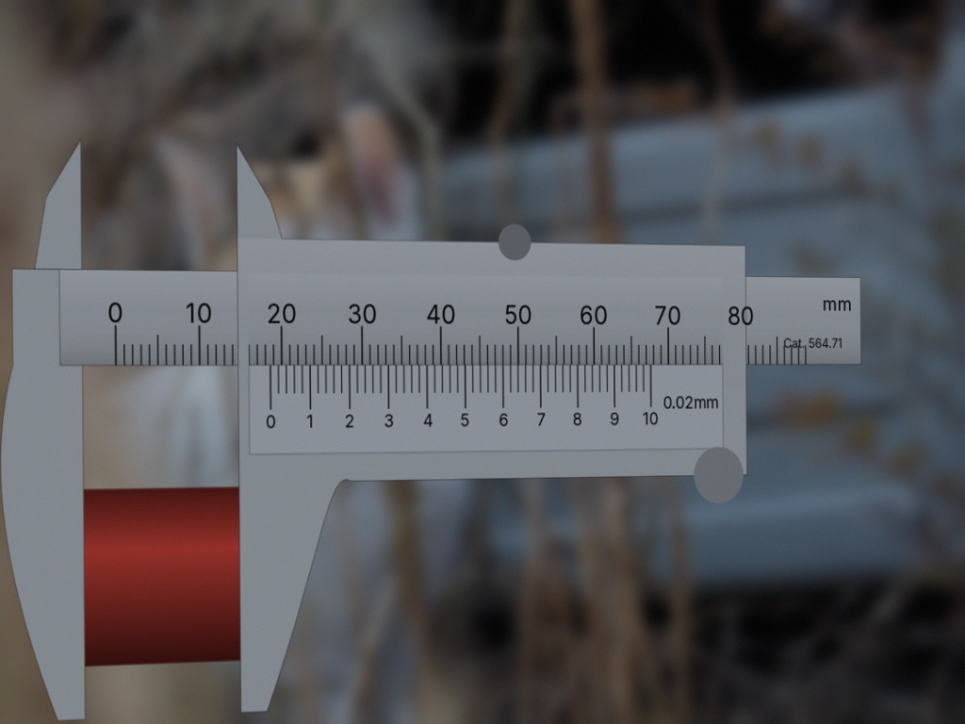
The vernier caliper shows 18.6mm
